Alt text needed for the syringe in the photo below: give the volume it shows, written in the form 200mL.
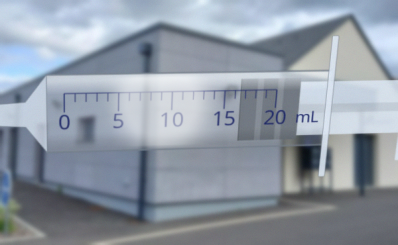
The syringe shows 16.5mL
